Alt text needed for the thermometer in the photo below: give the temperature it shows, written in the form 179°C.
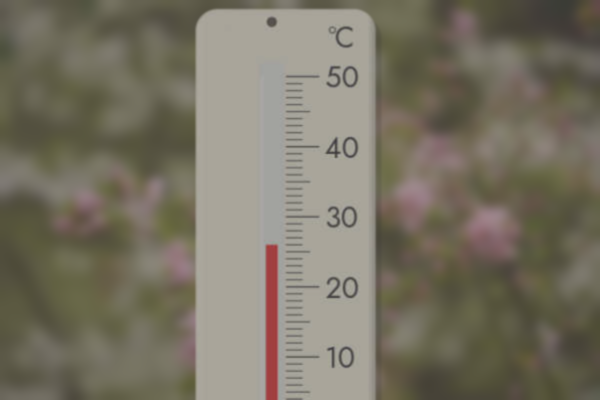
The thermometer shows 26°C
